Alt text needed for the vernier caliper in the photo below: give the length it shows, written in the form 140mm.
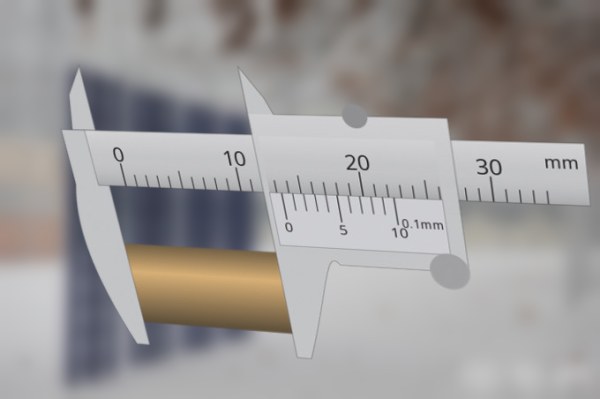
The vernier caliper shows 13.4mm
